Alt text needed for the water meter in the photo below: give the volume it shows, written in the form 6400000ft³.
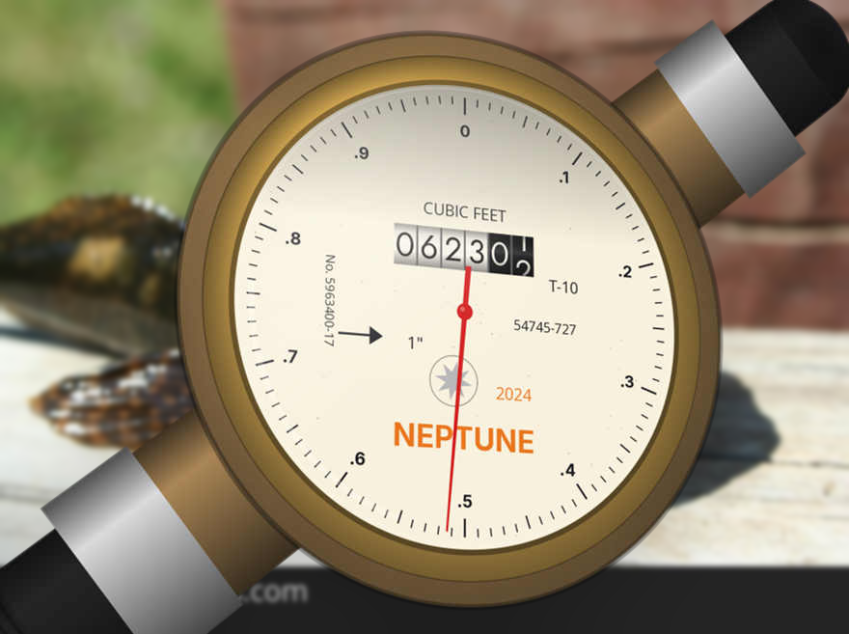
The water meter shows 62301.51ft³
